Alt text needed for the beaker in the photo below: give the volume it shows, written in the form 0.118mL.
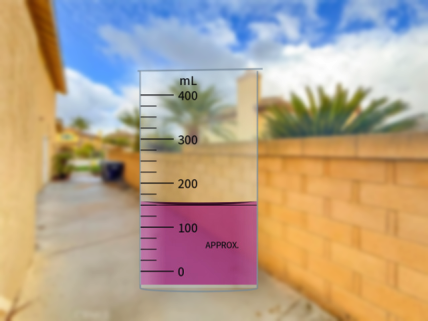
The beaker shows 150mL
